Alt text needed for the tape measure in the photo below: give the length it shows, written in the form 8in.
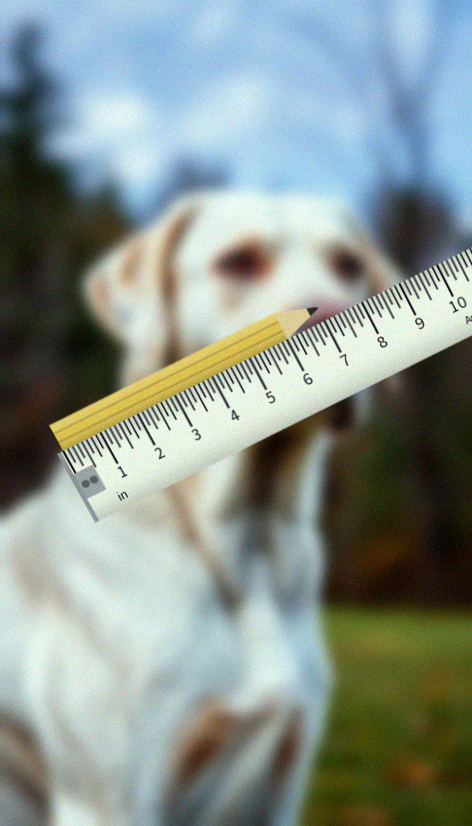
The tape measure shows 7in
